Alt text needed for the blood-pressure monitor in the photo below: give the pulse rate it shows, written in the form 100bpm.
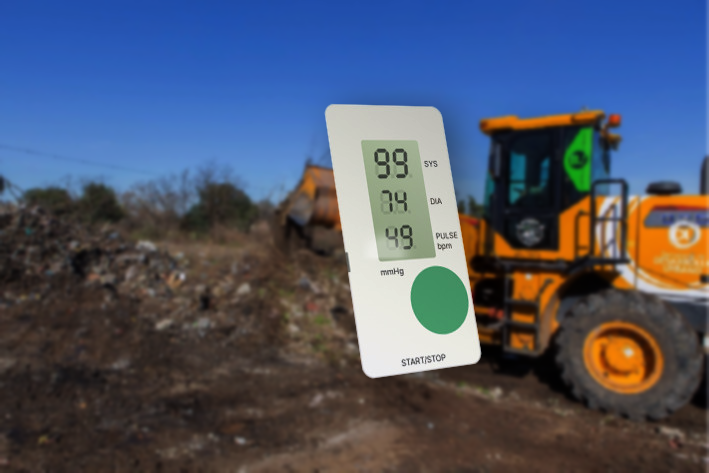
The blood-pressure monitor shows 49bpm
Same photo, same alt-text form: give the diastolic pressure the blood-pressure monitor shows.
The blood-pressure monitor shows 74mmHg
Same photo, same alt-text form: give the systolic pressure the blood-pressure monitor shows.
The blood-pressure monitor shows 99mmHg
